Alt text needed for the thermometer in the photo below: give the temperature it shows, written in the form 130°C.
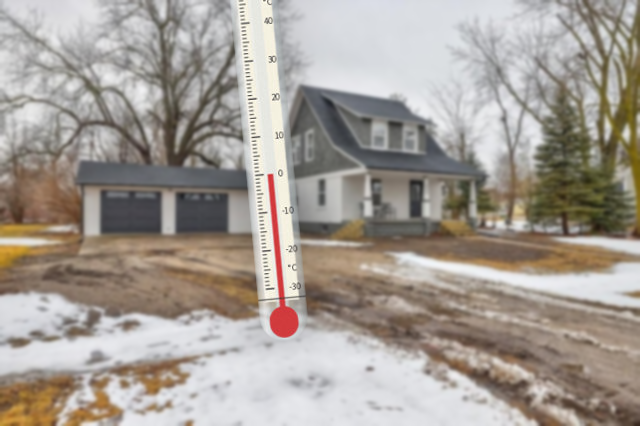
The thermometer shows 0°C
